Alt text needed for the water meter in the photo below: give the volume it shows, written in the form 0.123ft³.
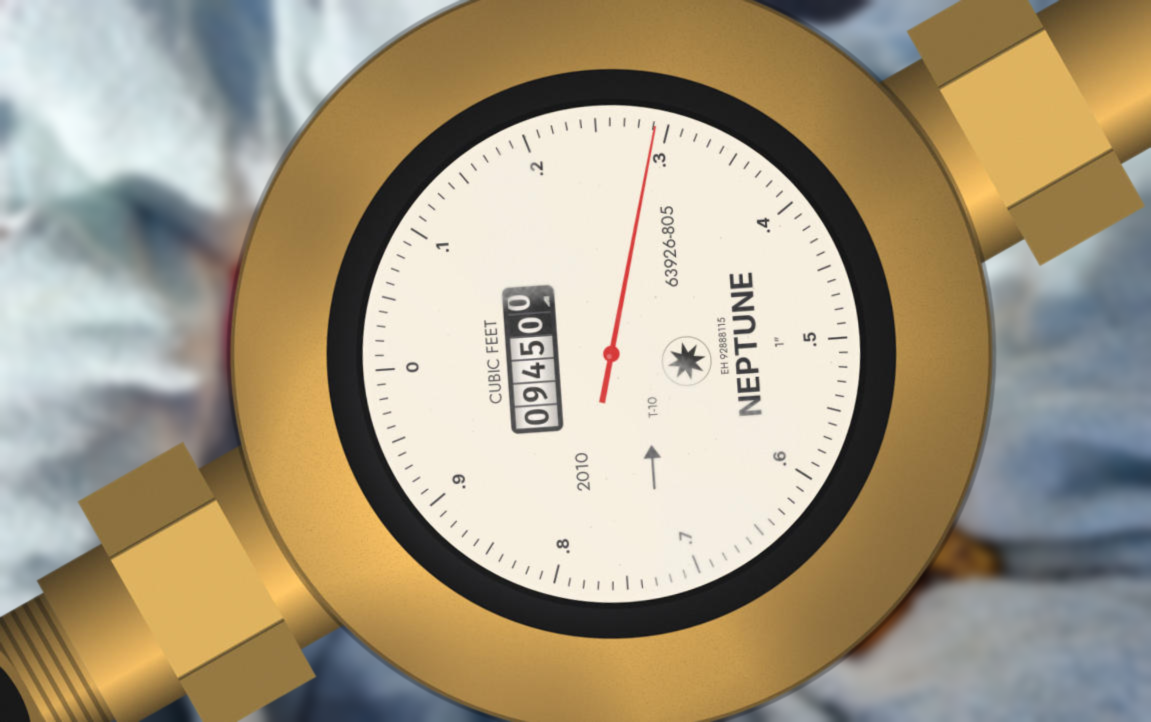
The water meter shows 94500.29ft³
